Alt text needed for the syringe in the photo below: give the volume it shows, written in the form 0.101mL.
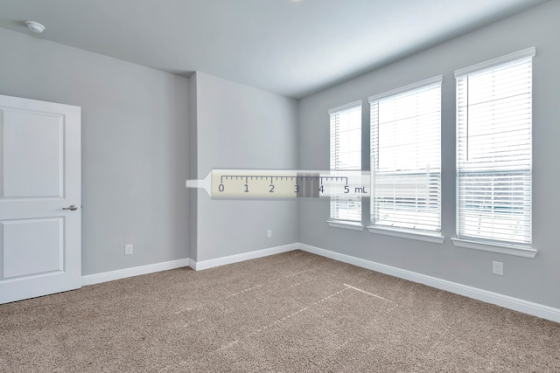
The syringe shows 3mL
